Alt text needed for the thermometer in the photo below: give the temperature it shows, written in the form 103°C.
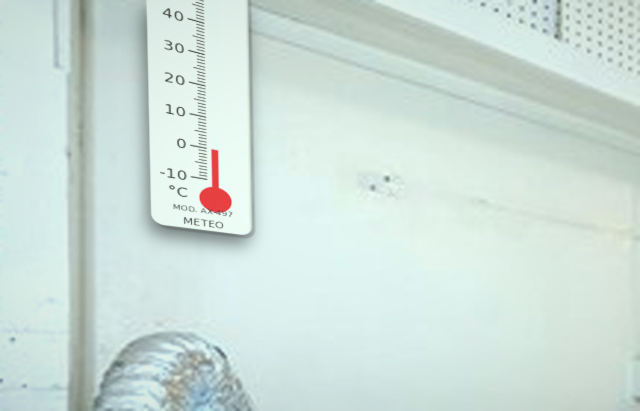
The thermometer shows 0°C
